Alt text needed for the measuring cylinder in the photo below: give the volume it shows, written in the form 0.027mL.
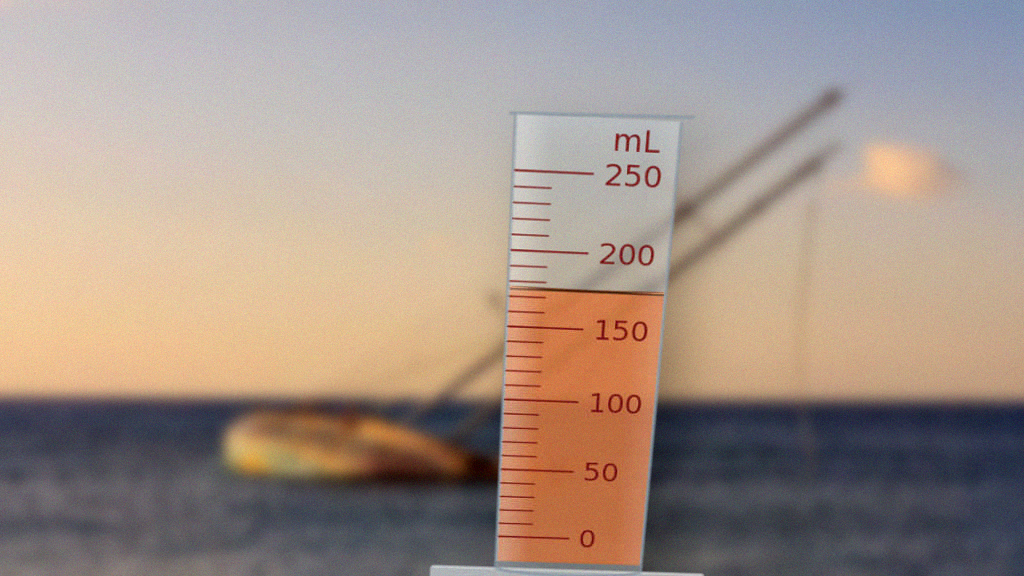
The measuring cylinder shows 175mL
